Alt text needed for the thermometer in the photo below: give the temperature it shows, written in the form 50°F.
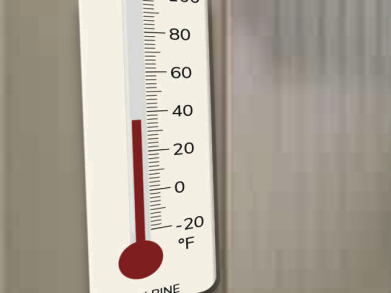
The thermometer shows 36°F
